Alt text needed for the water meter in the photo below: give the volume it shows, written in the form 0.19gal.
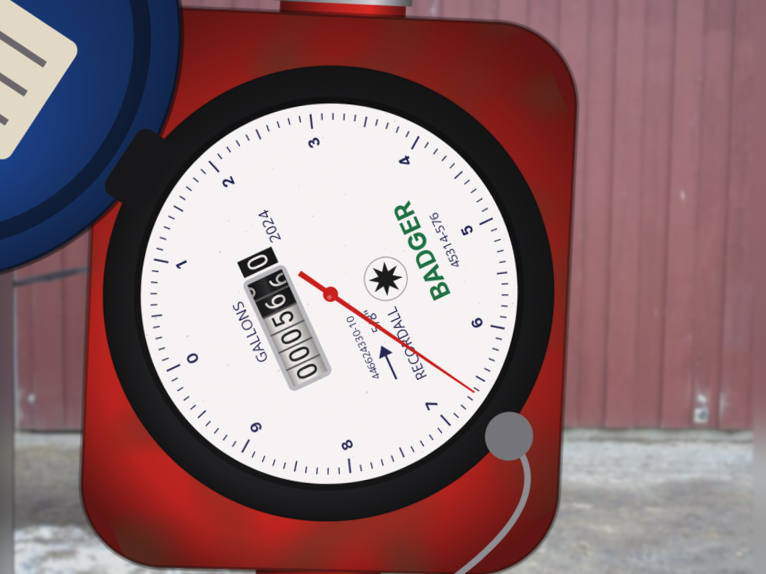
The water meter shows 5656.6gal
